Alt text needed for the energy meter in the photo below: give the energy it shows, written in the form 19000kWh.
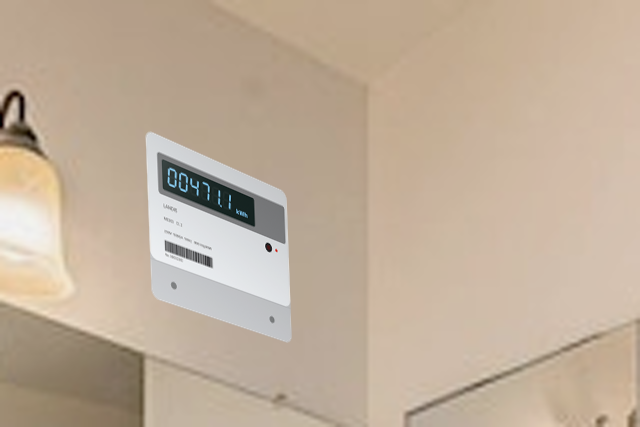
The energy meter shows 471.1kWh
